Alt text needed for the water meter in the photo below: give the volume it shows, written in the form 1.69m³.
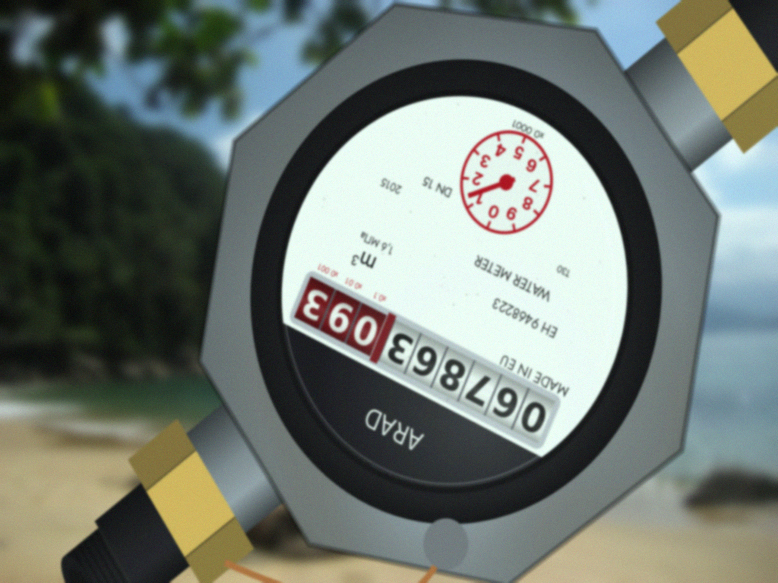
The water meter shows 67863.0931m³
